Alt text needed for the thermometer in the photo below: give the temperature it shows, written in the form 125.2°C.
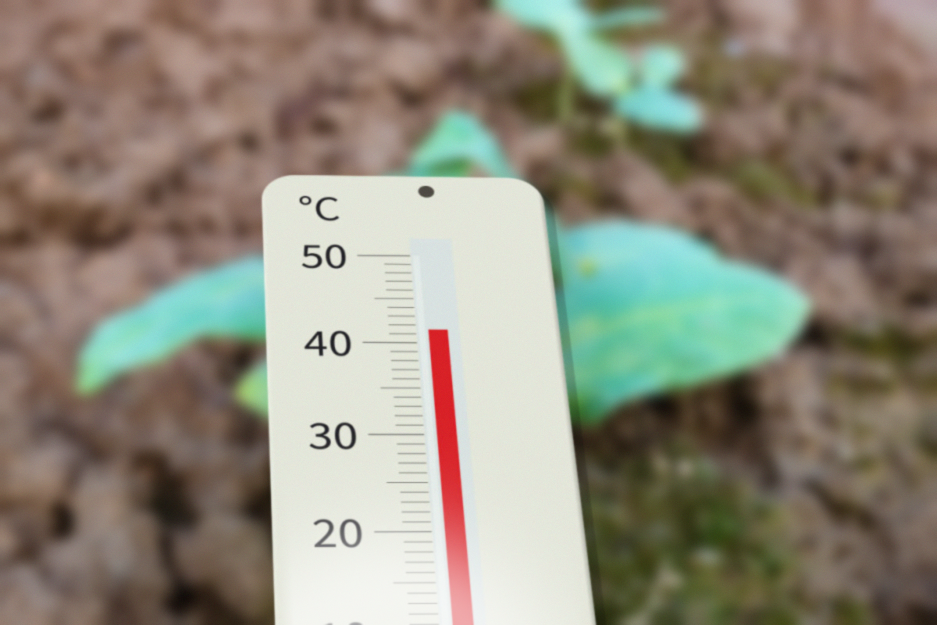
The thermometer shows 41.5°C
